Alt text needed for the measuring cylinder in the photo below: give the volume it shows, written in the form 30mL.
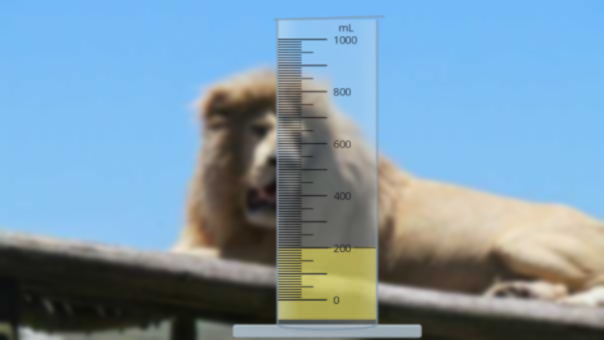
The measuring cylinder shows 200mL
